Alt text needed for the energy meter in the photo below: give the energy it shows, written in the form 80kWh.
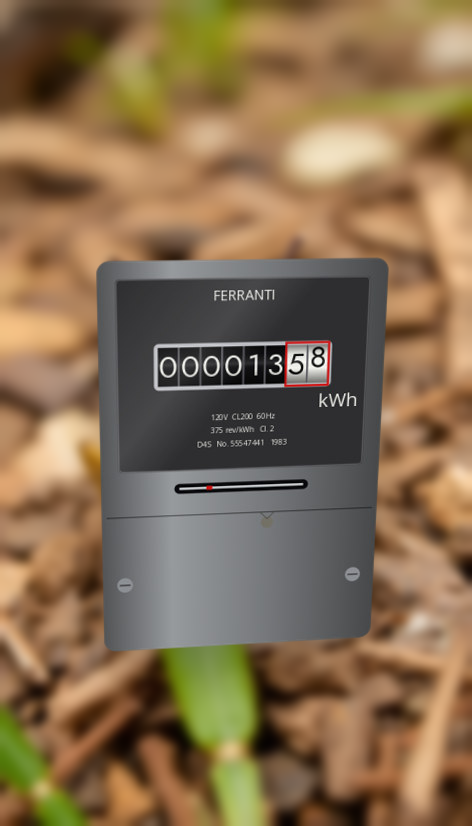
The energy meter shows 13.58kWh
